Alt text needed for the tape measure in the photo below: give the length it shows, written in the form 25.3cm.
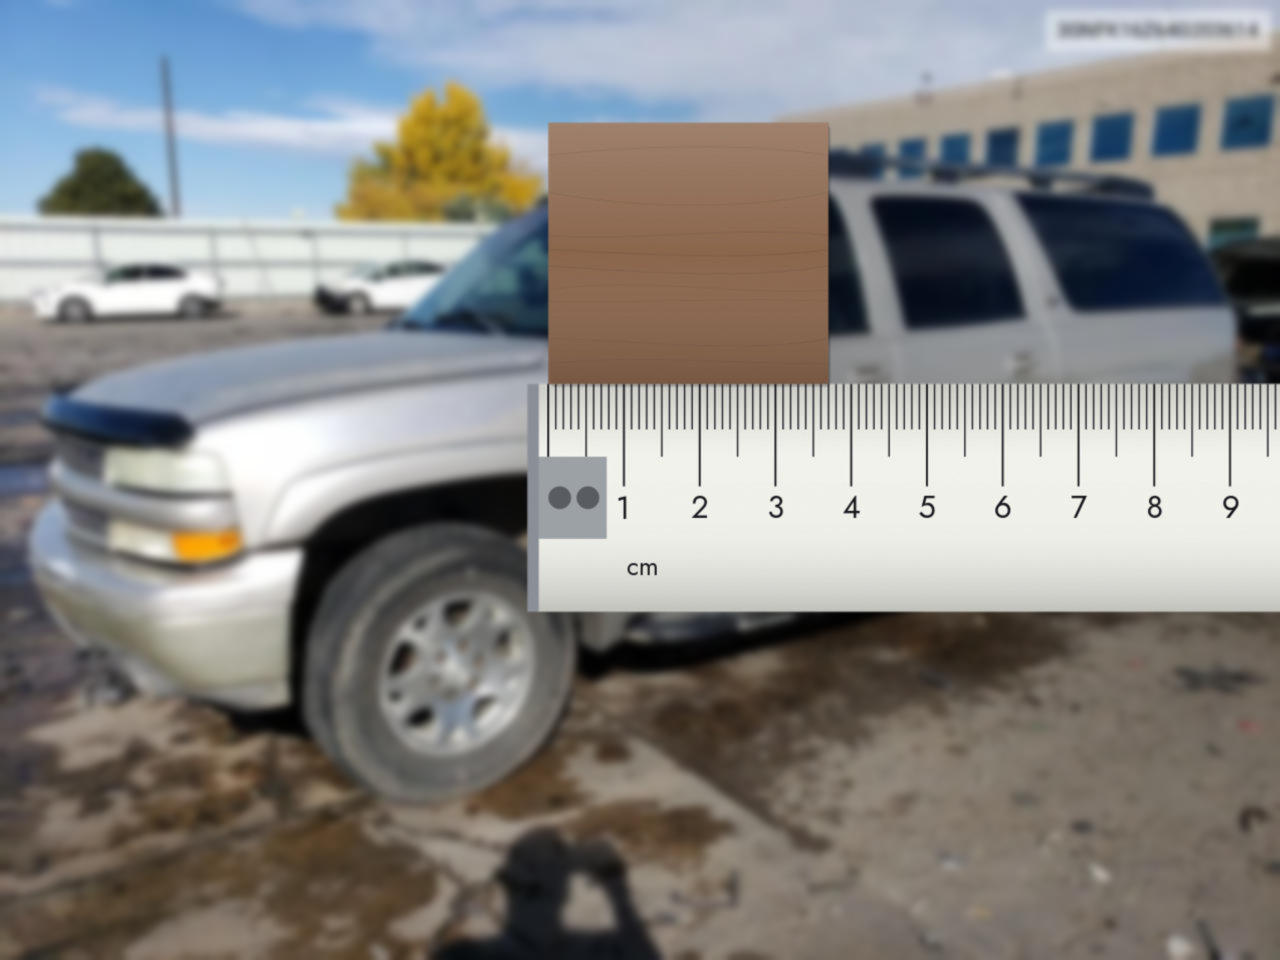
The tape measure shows 3.7cm
